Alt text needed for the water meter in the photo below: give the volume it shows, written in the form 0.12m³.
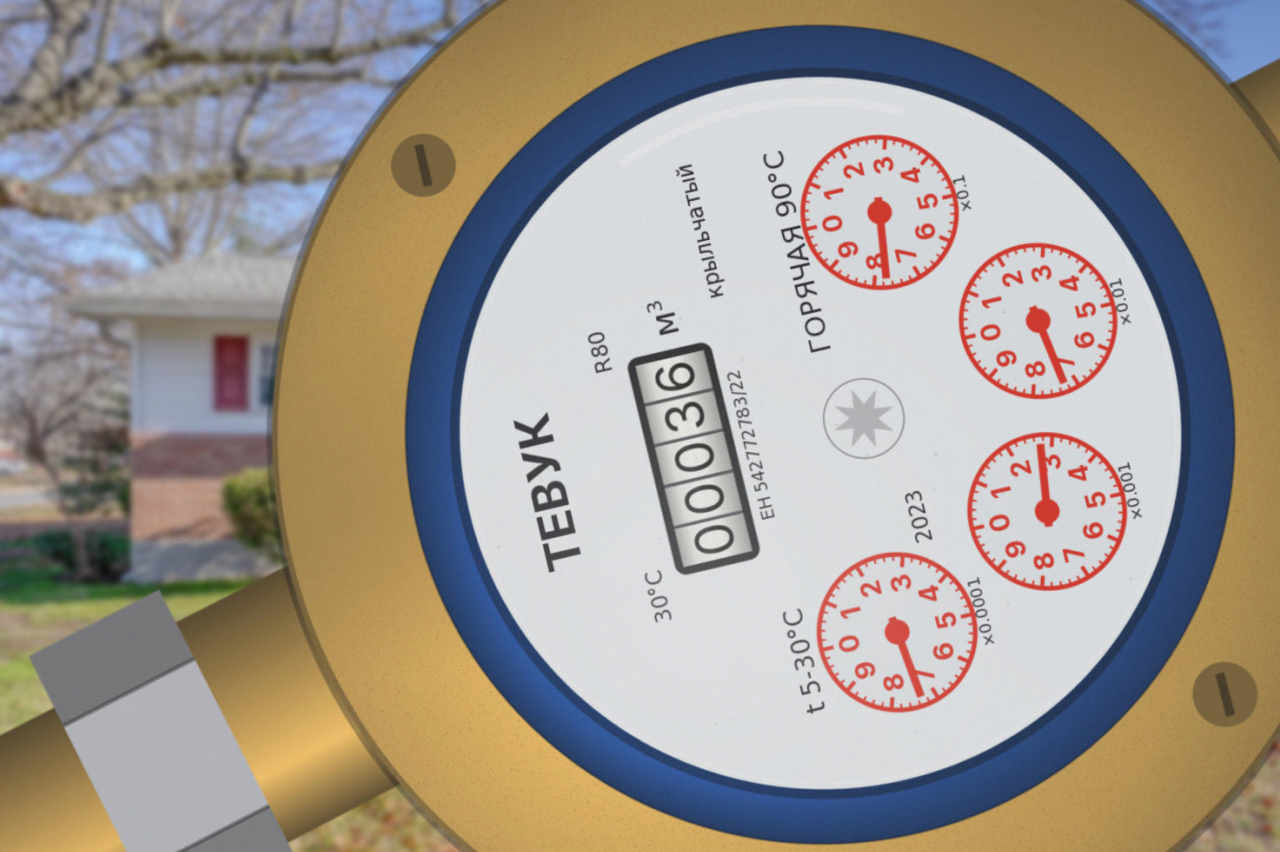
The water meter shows 36.7727m³
